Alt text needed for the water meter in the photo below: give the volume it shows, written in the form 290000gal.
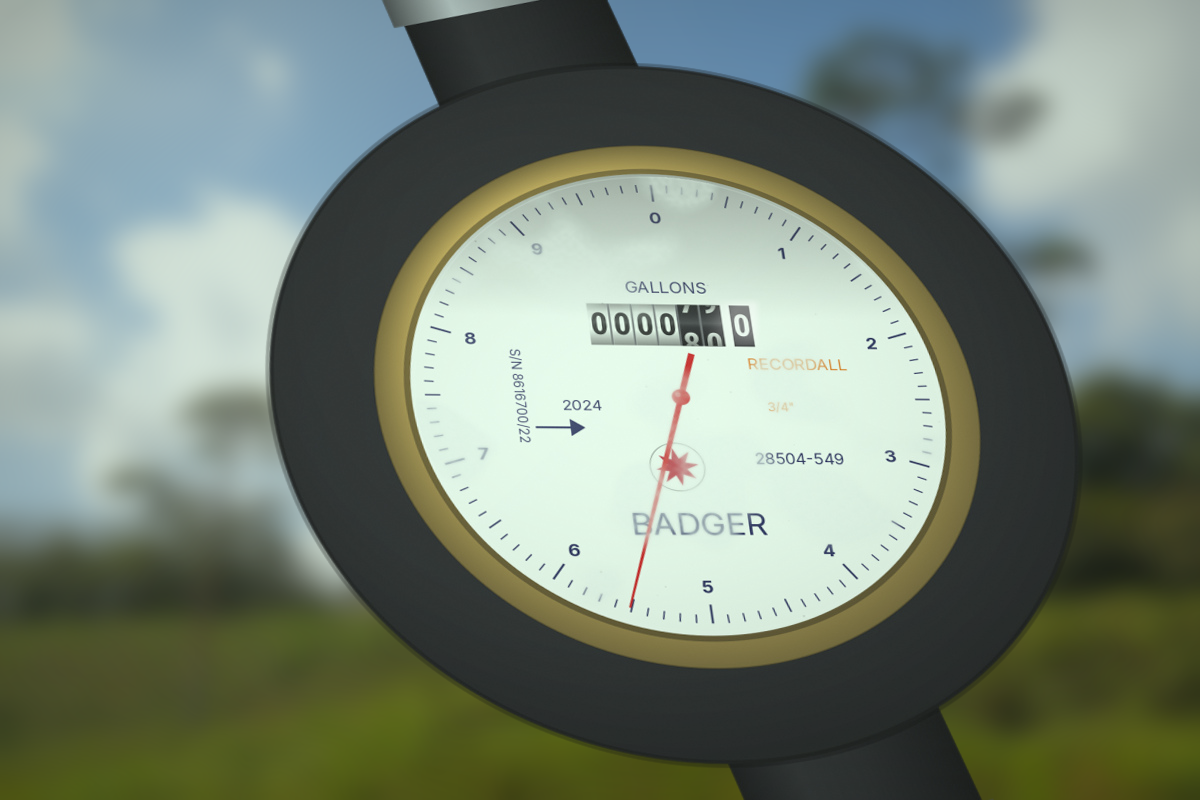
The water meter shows 795.5gal
